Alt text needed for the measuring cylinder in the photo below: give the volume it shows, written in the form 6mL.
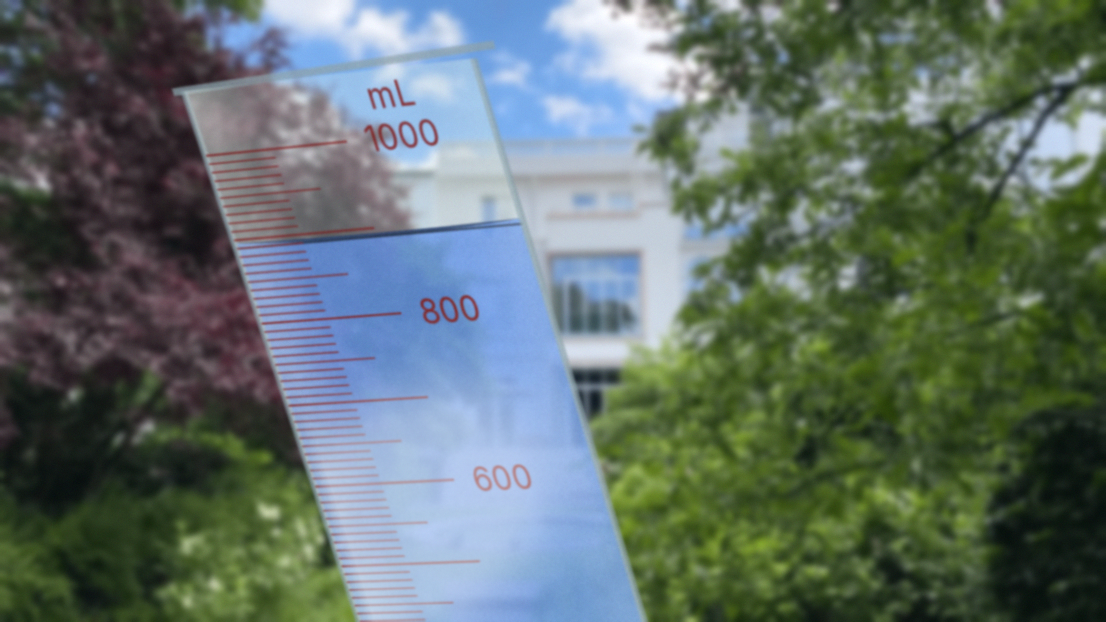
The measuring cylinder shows 890mL
